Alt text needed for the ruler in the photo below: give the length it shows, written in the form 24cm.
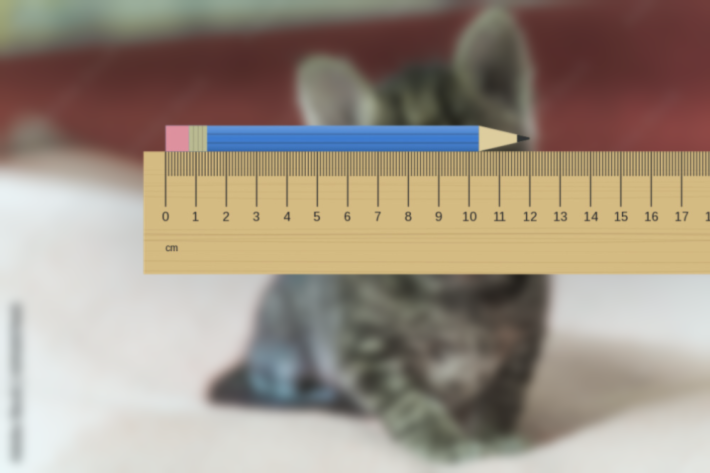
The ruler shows 12cm
